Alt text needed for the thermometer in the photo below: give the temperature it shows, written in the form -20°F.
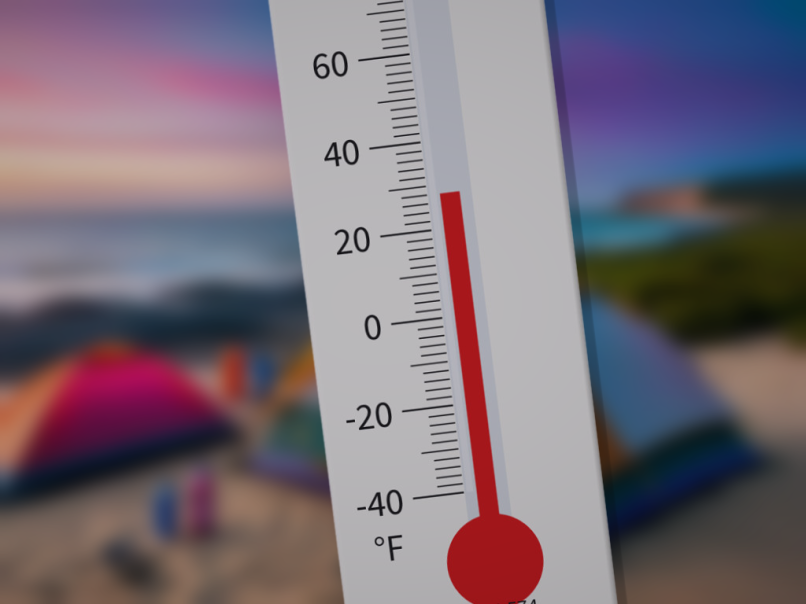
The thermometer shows 28°F
